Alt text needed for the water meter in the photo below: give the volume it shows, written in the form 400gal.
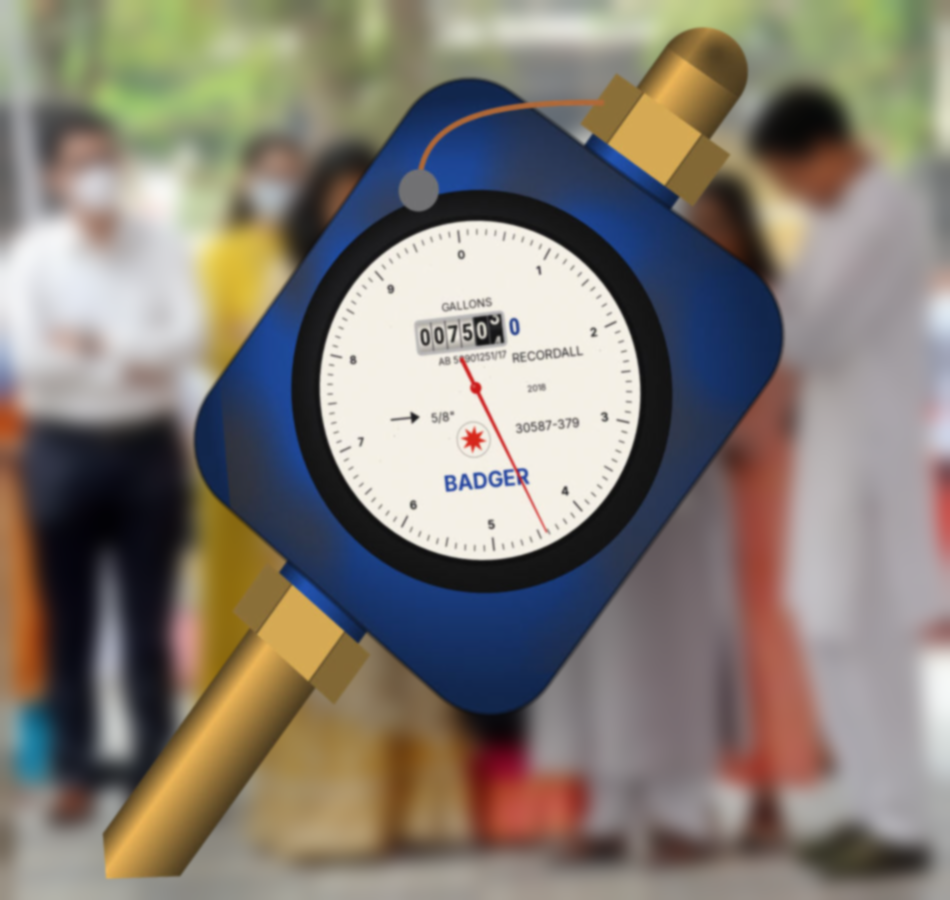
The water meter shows 75034.4gal
